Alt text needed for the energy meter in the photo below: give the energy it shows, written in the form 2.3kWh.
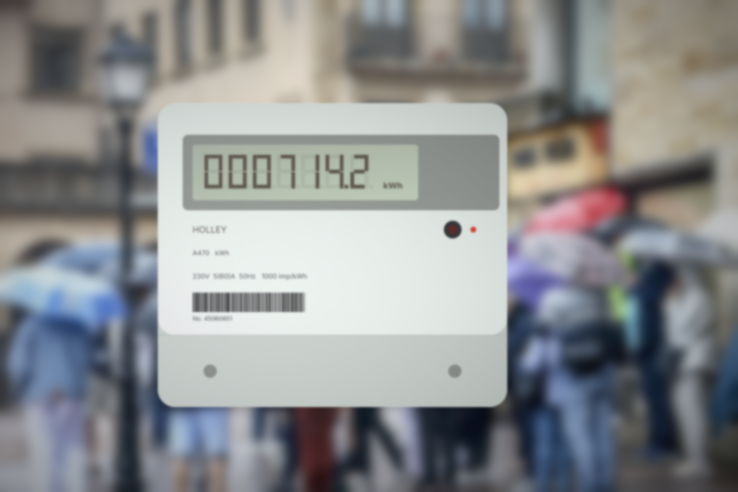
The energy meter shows 714.2kWh
